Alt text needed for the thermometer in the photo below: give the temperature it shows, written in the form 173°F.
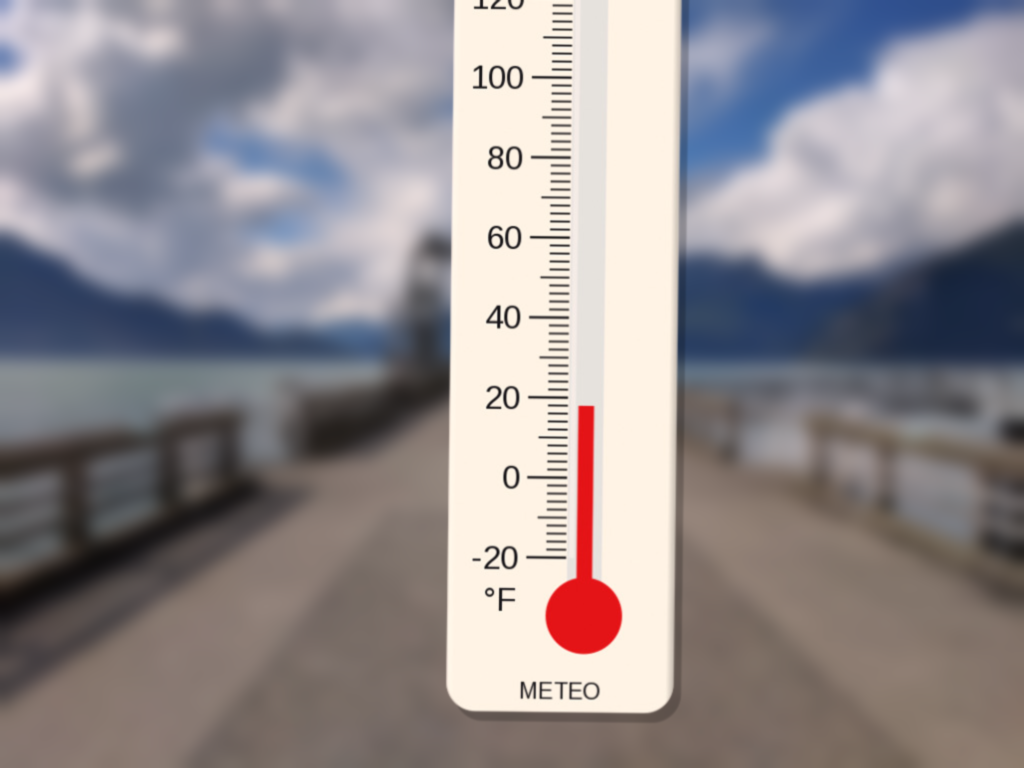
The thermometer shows 18°F
